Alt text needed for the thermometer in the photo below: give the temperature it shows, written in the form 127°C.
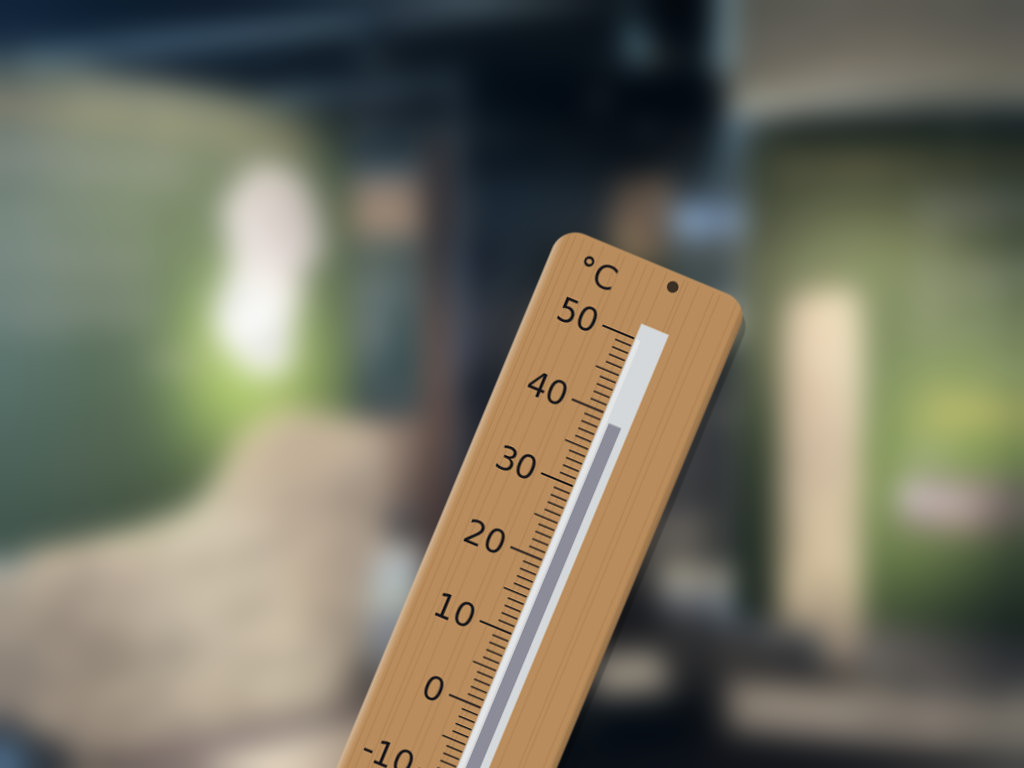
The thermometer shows 39°C
